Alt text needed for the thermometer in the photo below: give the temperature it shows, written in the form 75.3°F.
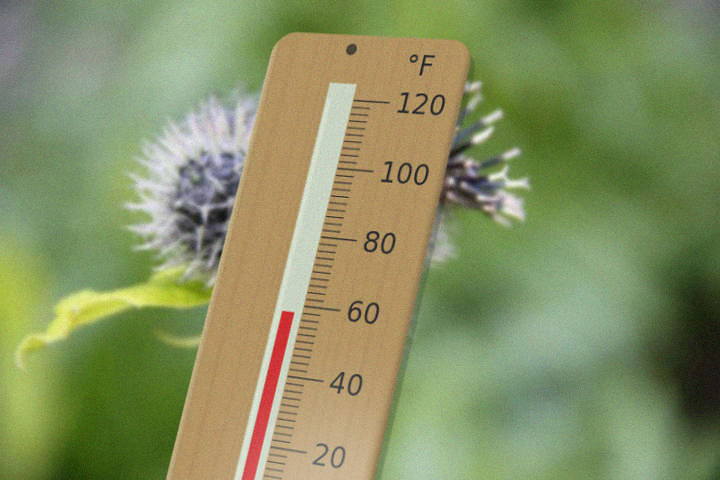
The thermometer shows 58°F
